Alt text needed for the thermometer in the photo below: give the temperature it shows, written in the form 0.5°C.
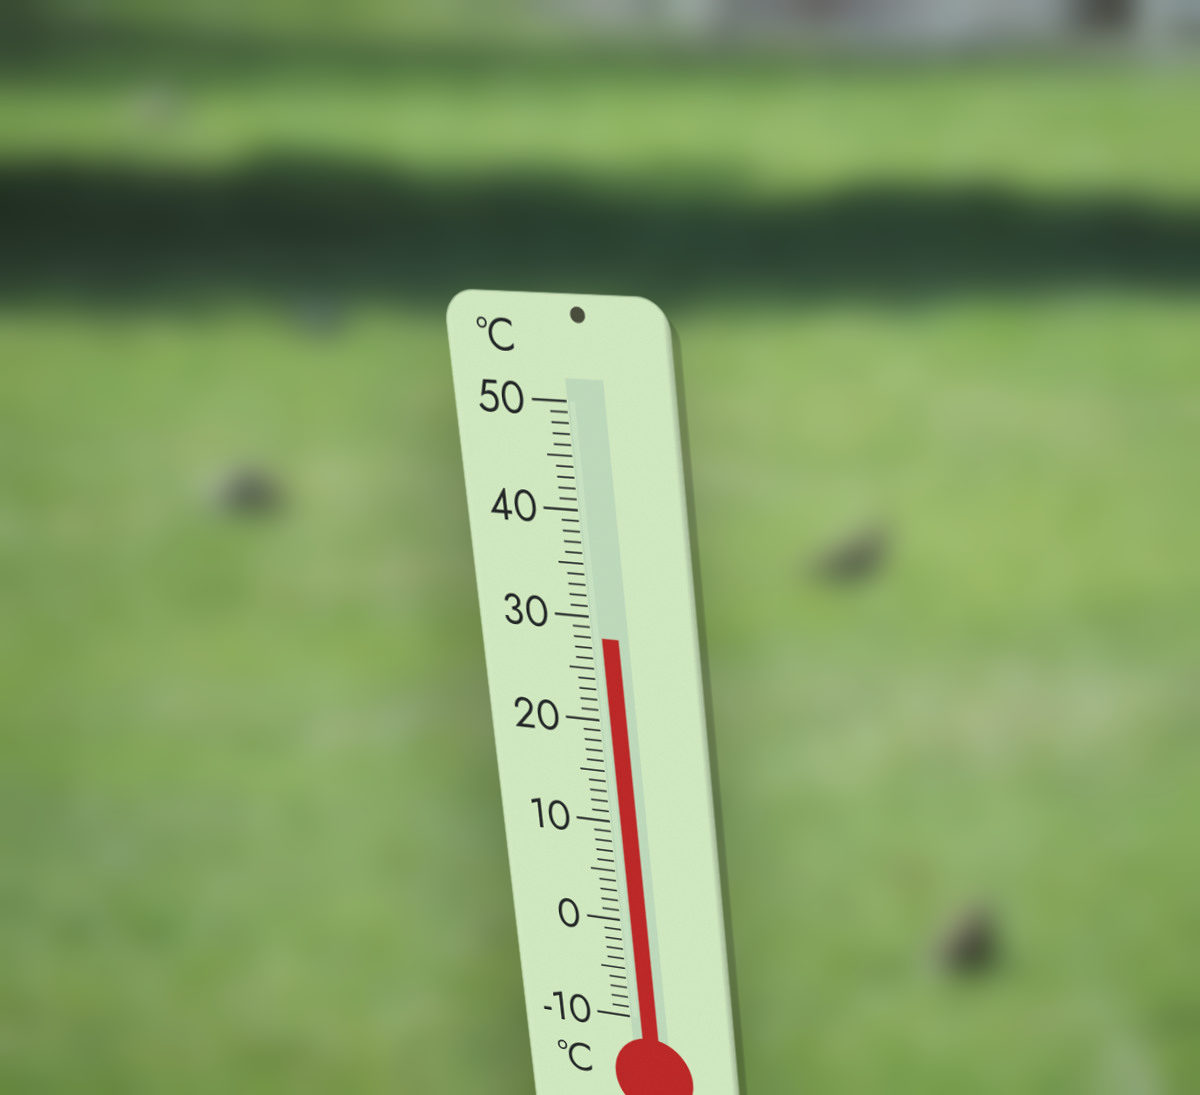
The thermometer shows 28°C
